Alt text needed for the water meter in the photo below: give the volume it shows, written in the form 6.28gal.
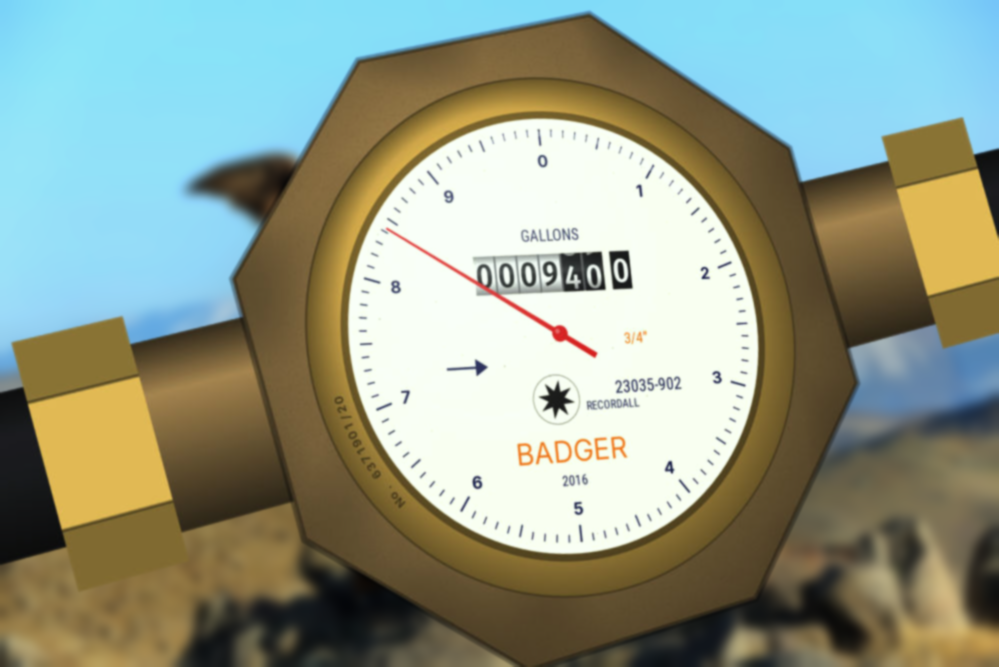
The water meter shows 9398.4gal
